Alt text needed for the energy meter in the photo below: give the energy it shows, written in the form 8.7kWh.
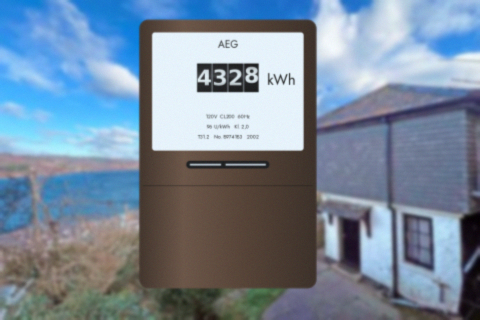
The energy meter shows 4328kWh
